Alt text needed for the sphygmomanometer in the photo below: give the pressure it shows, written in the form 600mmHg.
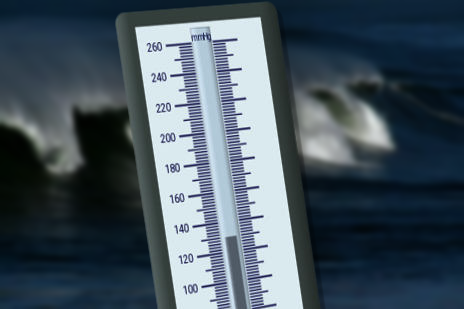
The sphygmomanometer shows 130mmHg
